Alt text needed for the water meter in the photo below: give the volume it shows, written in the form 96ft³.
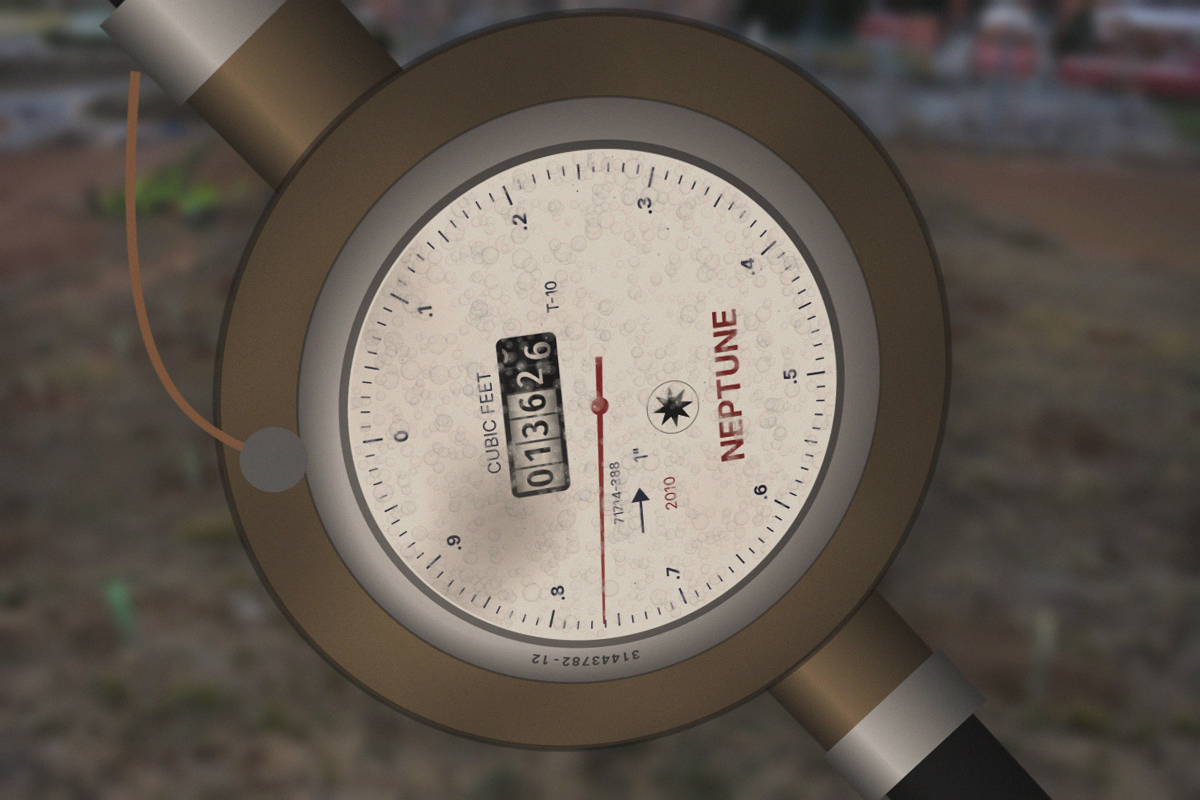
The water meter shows 13625.76ft³
